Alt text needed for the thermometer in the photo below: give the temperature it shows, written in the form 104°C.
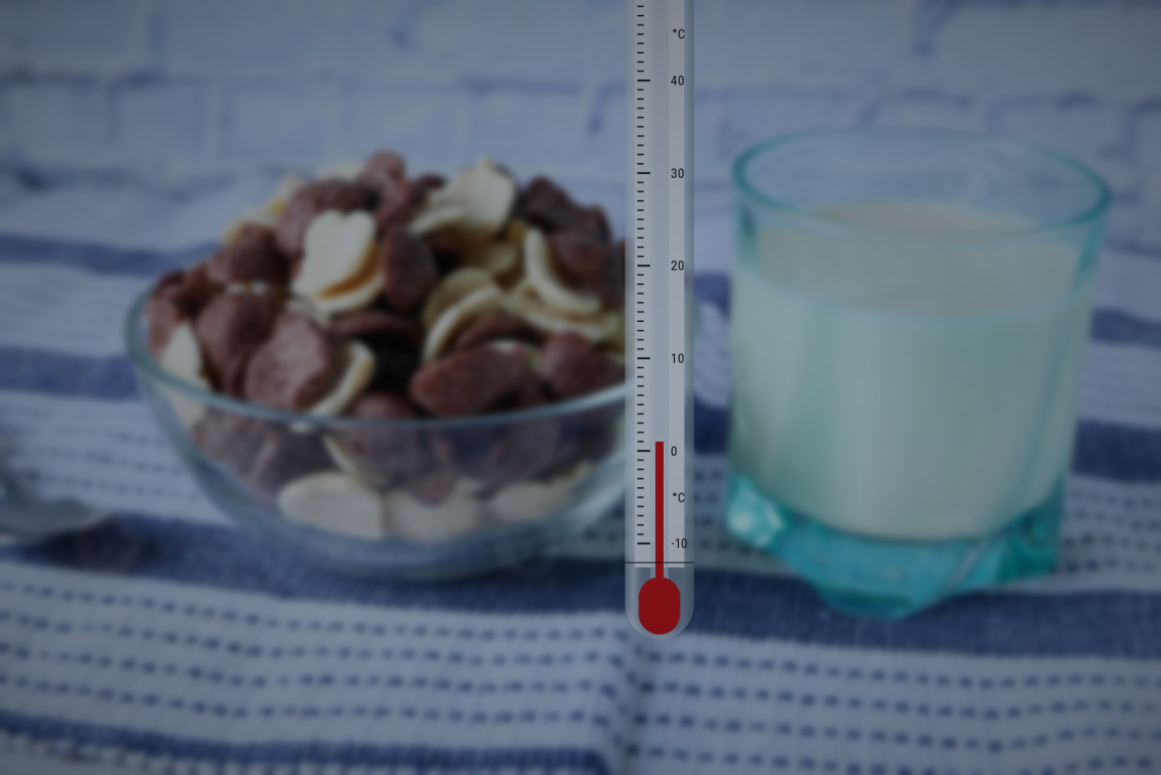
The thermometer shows 1°C
